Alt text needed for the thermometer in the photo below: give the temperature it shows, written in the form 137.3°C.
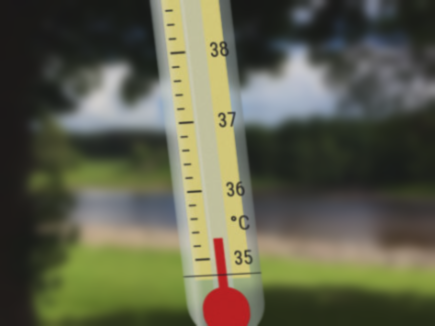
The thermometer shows 35.3°C
